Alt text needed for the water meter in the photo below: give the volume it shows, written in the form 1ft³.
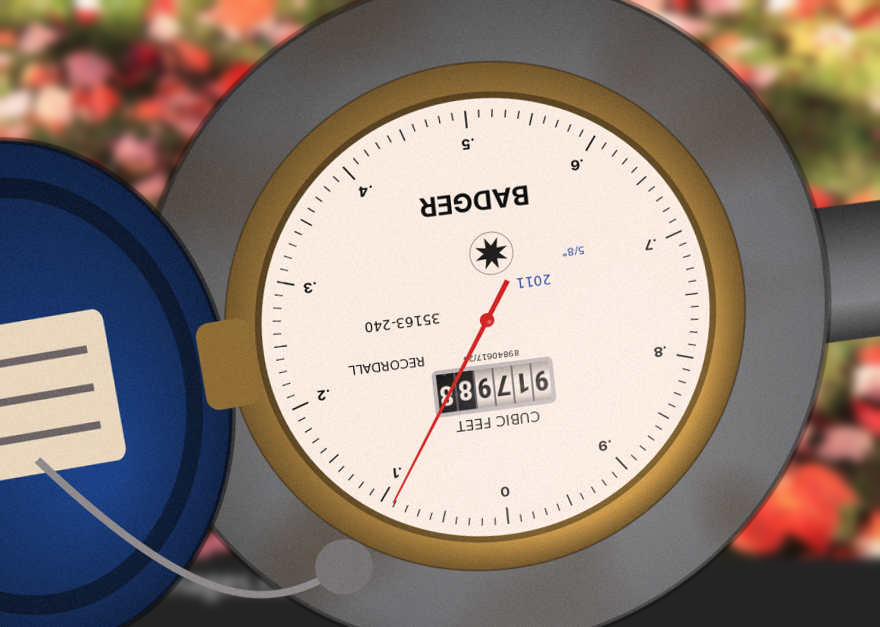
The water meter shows 917988.09ft³
